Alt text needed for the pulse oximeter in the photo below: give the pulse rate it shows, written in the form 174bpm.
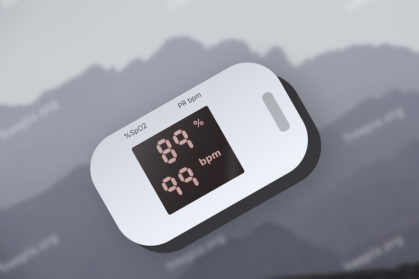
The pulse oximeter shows 99bpm
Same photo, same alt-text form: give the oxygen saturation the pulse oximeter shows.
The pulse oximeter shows 89%
